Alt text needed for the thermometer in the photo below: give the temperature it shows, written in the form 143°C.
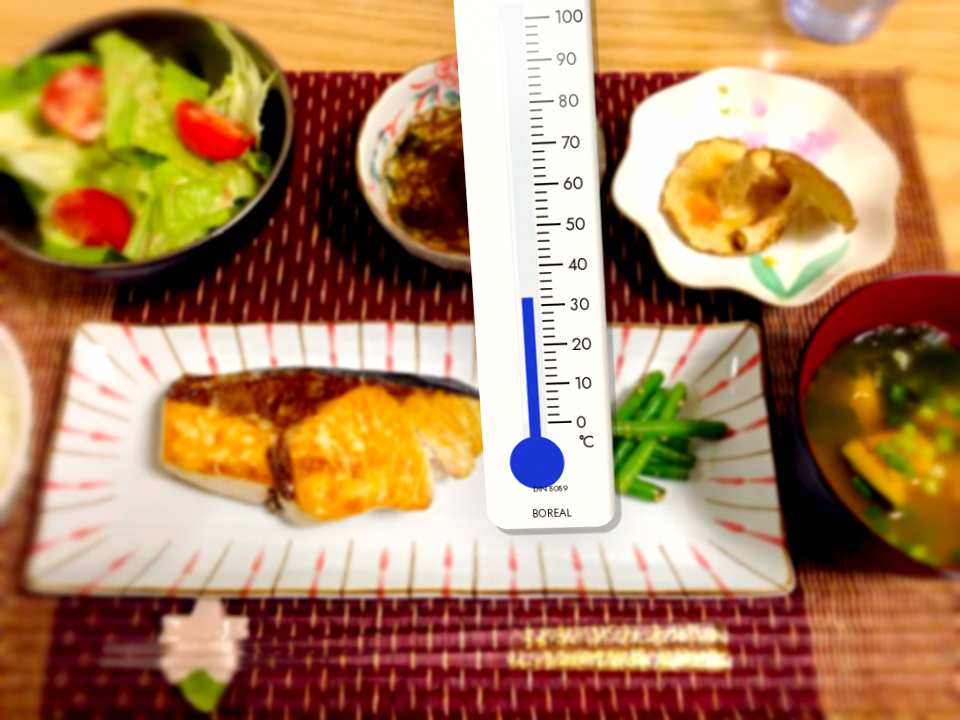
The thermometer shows 32°C
